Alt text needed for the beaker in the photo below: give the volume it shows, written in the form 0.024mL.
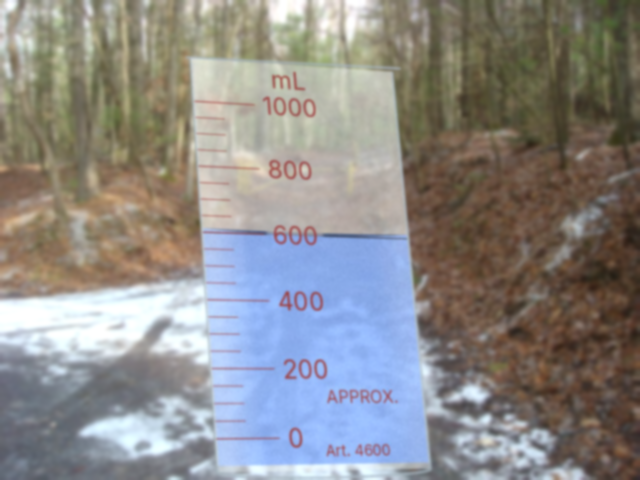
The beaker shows 600mL
